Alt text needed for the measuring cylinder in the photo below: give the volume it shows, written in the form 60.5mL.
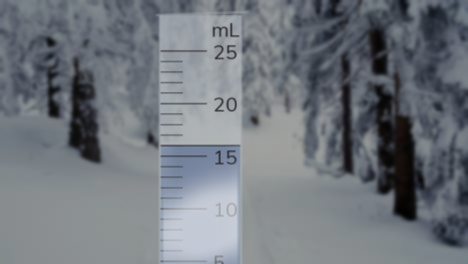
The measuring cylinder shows 16mL
